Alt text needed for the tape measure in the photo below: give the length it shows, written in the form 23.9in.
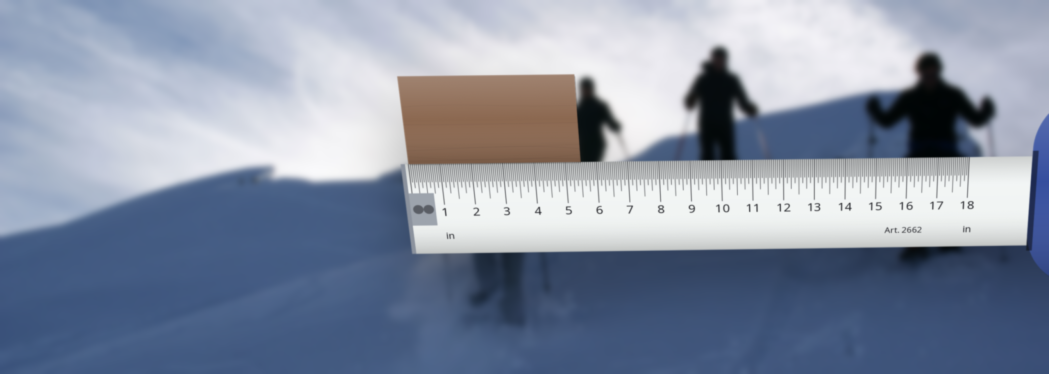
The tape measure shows 5.5in
